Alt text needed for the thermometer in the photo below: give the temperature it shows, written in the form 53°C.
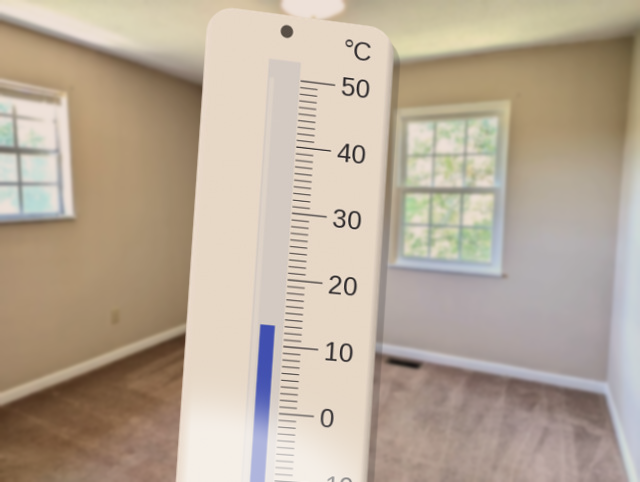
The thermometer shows 13°C
